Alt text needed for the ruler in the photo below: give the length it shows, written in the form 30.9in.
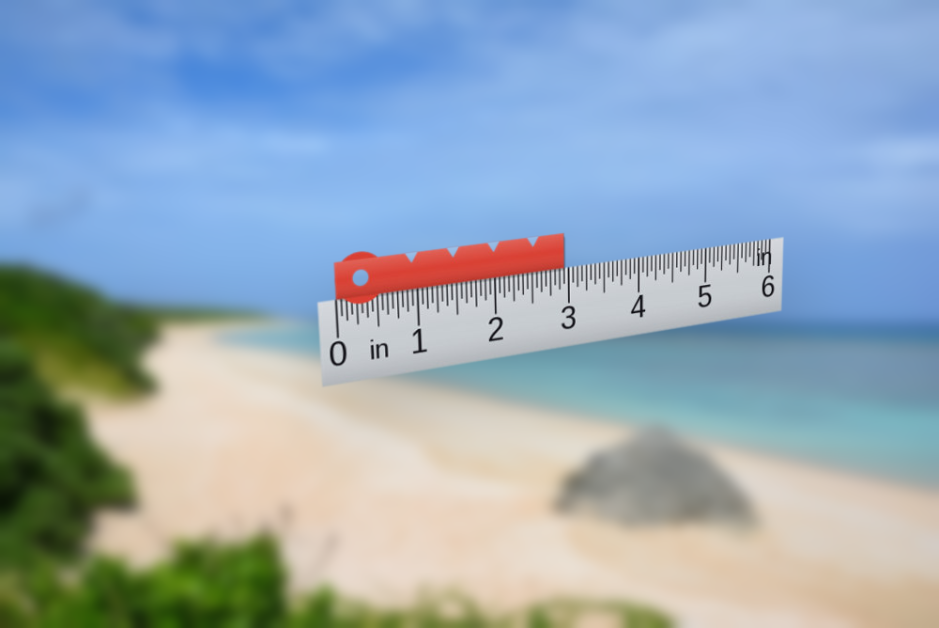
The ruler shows 2.9375in
